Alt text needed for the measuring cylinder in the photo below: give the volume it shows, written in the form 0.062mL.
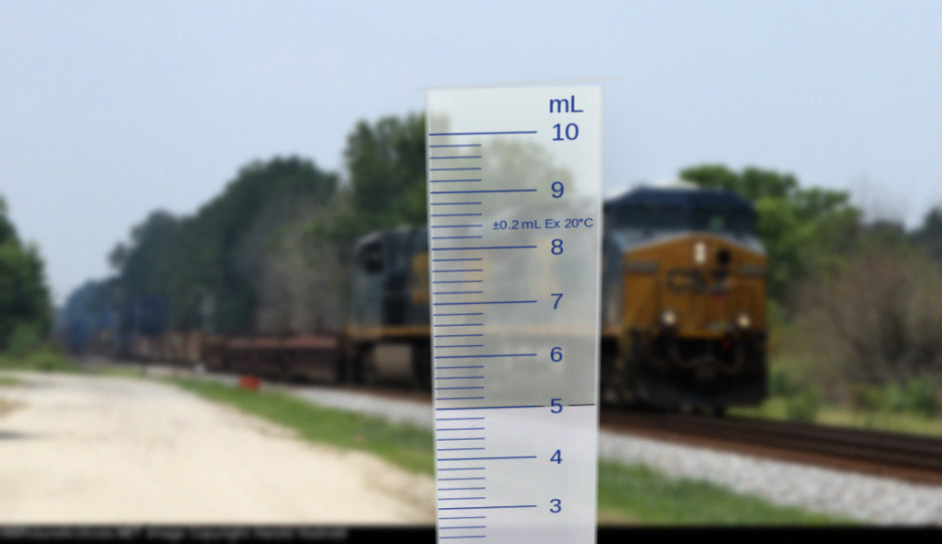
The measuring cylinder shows 5mL
